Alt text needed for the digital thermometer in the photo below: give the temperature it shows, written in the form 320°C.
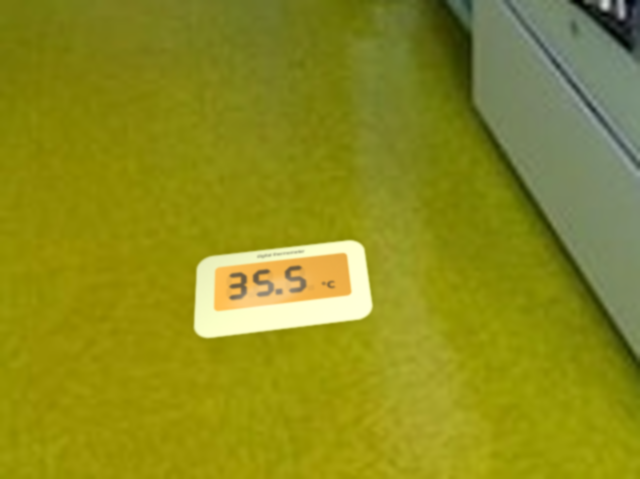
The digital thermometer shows 35.5°C
